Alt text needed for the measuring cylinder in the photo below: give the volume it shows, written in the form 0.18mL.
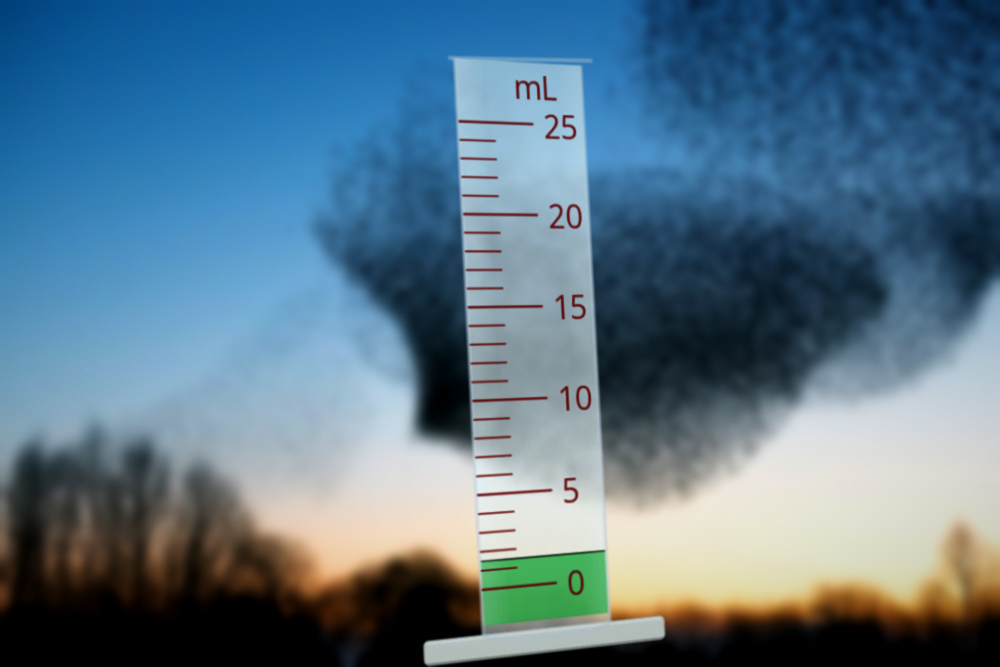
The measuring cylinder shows 1.5mL
